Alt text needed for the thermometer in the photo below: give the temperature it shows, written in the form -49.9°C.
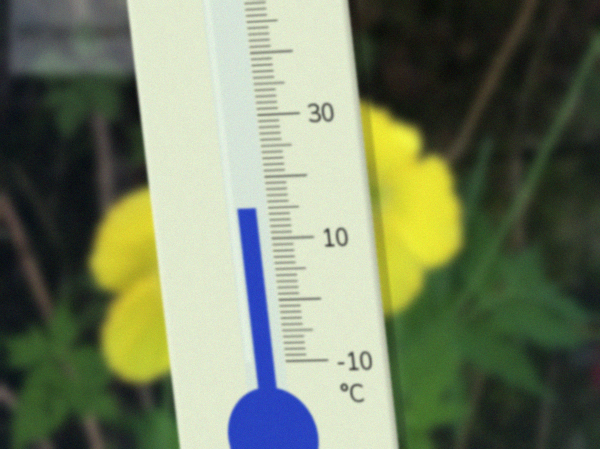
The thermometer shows 15°C
